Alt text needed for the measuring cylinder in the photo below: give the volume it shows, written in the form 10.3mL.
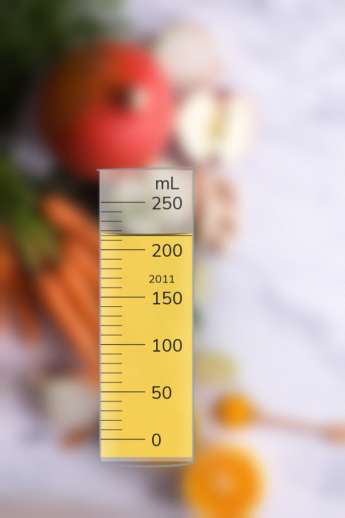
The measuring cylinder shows 215mL
